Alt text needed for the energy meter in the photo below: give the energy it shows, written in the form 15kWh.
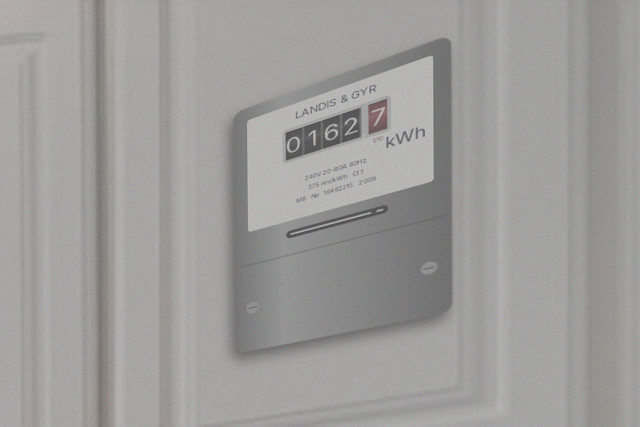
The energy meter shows 162.7kWh
